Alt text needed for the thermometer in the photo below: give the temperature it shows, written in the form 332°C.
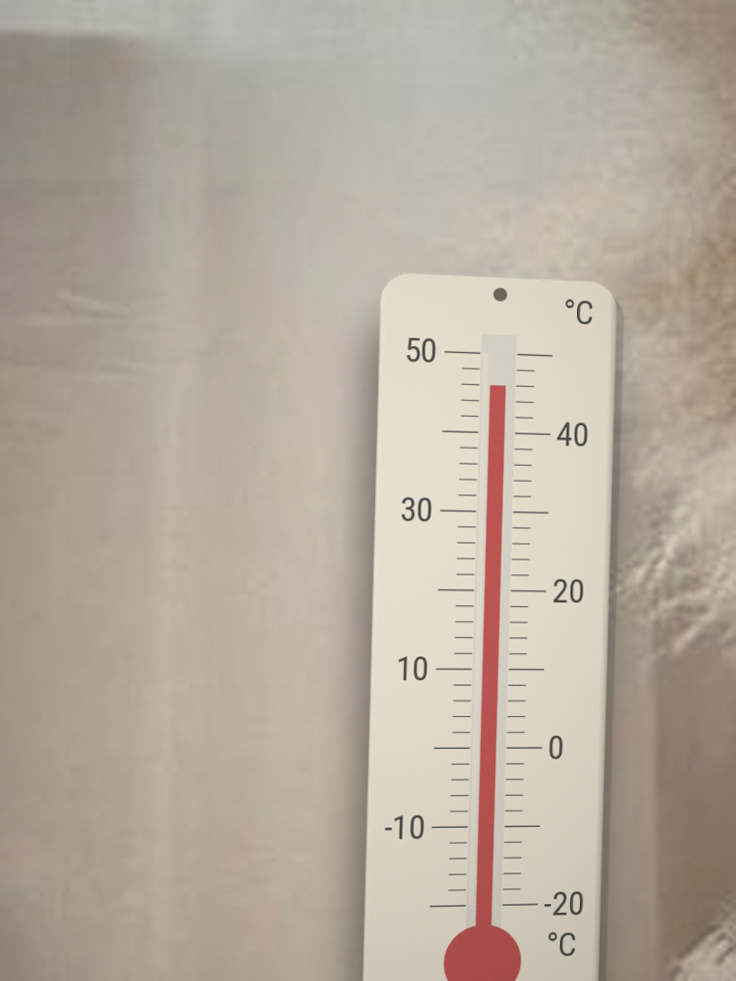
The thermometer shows 46°C
